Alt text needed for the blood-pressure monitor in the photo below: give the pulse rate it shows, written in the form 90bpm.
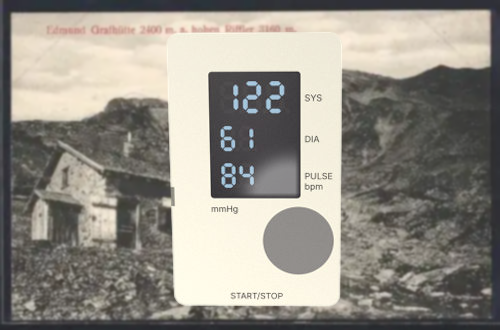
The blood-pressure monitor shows 84bpm
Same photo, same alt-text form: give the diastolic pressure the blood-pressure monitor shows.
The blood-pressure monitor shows 61mmHg
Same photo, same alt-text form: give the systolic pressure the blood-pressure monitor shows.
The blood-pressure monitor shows 122mmHg
